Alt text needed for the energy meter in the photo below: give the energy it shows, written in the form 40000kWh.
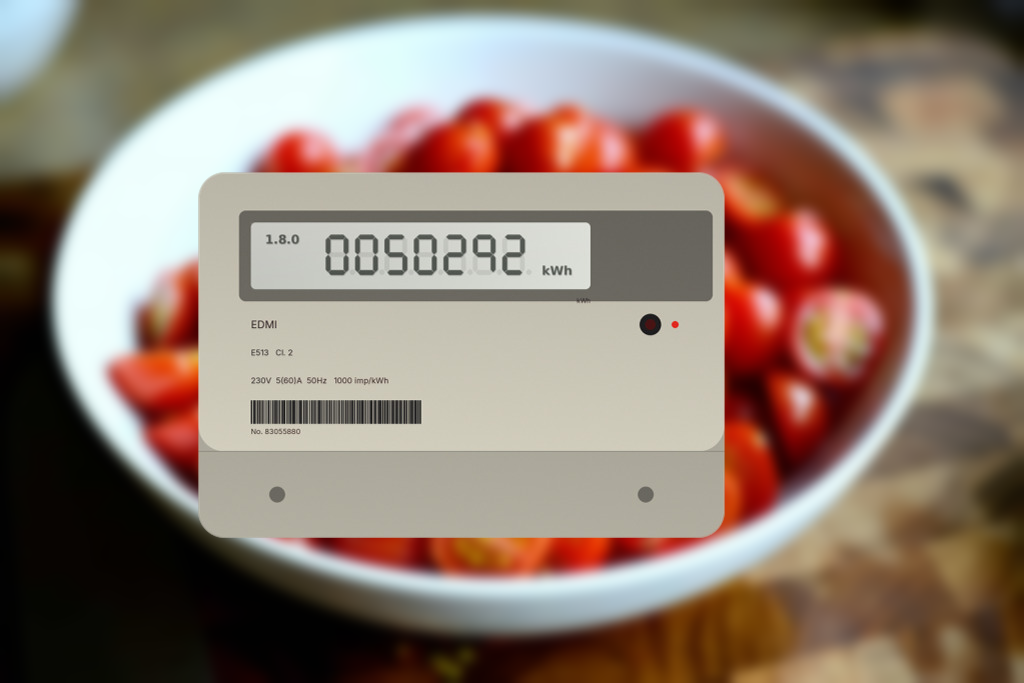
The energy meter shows 50292kWh
